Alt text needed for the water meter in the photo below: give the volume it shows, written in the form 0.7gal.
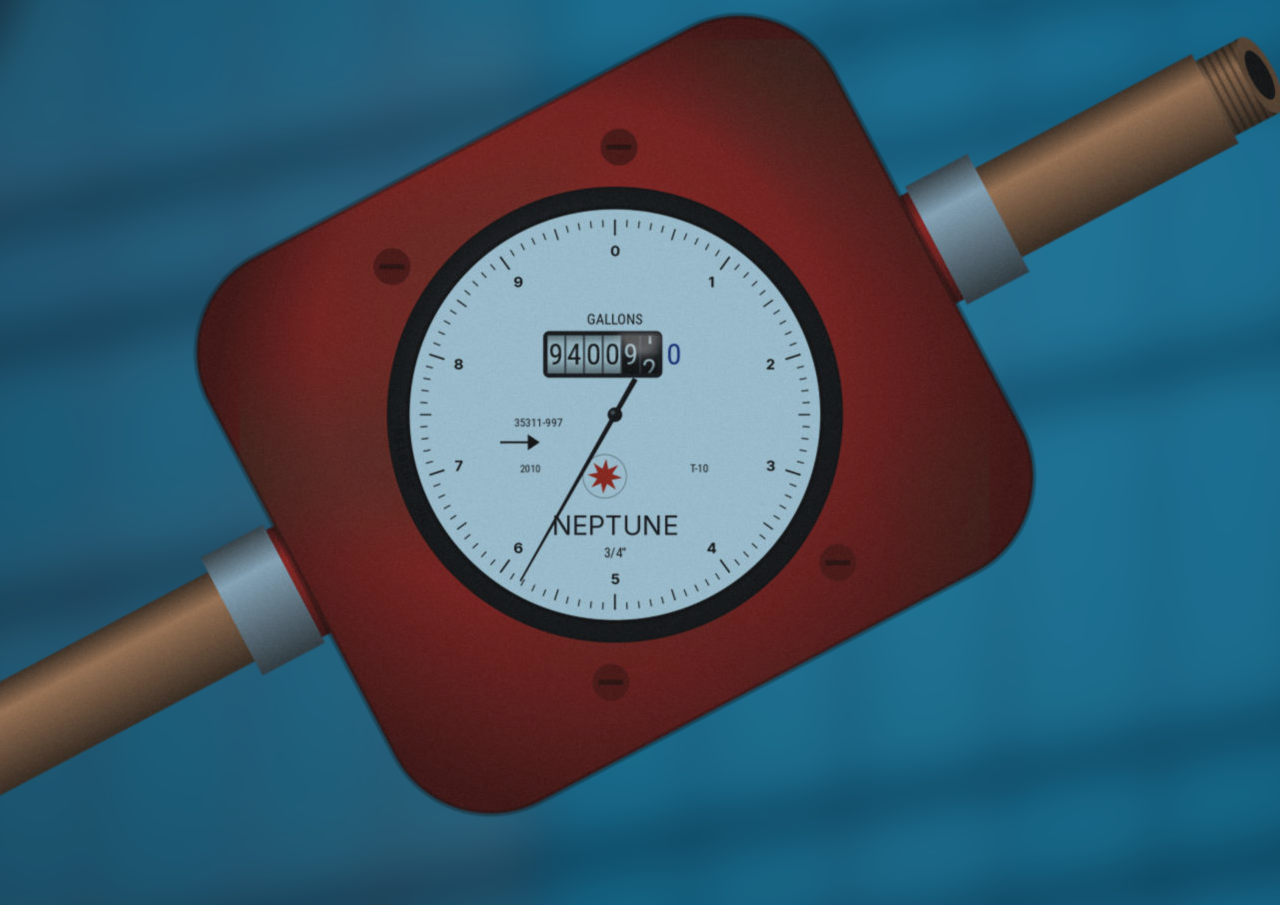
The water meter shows 9400915.8gal
